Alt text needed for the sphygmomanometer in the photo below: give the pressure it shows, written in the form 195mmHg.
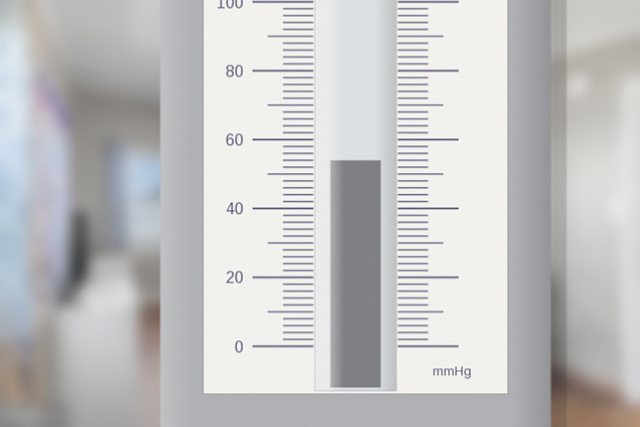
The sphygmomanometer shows 54mmHg
